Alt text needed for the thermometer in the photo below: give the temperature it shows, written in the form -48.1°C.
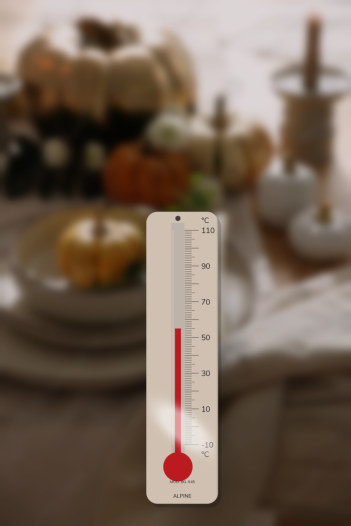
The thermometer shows 55°C
